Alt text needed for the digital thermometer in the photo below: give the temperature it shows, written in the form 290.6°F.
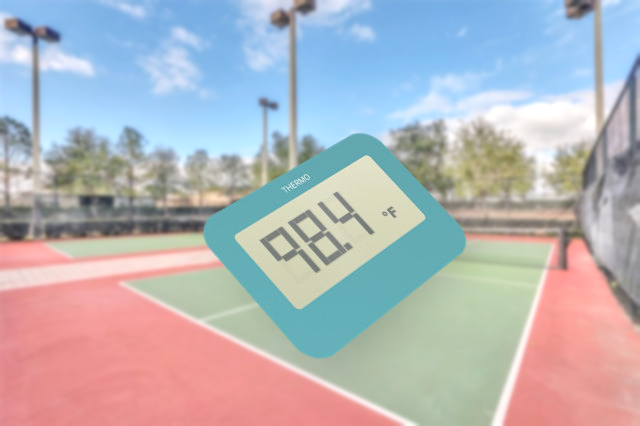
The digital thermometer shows 98.4°F
